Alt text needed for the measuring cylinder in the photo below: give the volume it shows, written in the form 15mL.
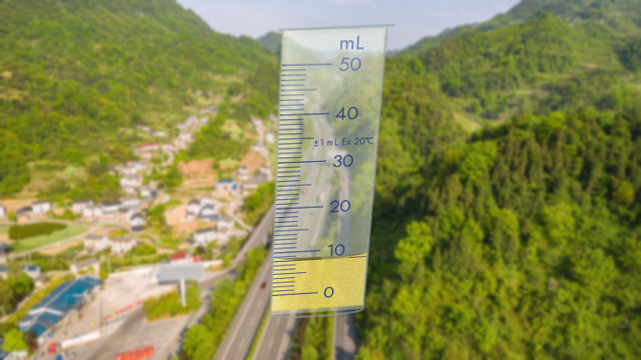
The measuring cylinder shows 8mL
